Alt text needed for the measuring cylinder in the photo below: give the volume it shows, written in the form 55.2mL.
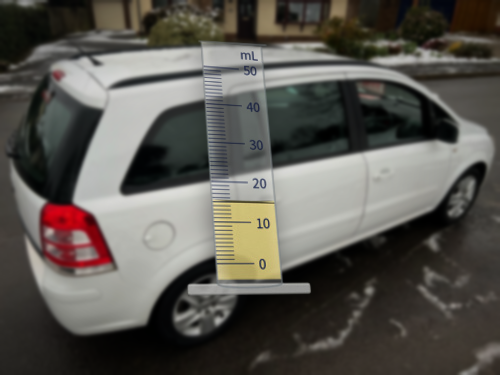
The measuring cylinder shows 15mL
